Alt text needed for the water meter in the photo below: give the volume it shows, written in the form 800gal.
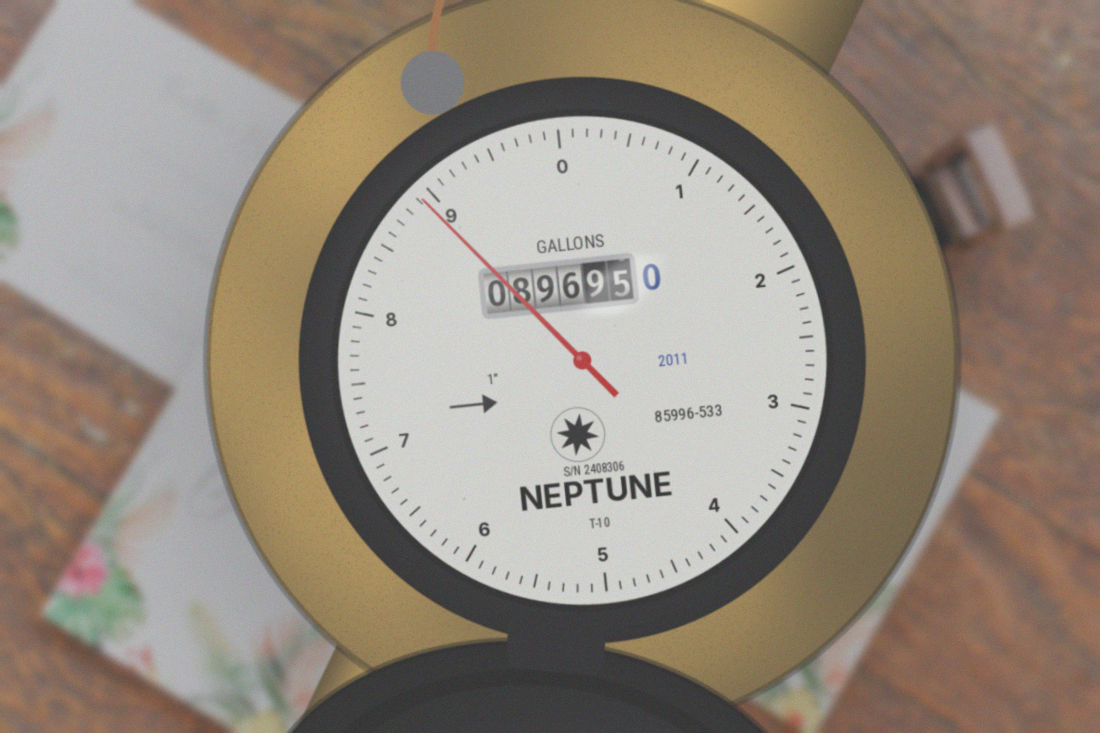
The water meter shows 896948.9gal
